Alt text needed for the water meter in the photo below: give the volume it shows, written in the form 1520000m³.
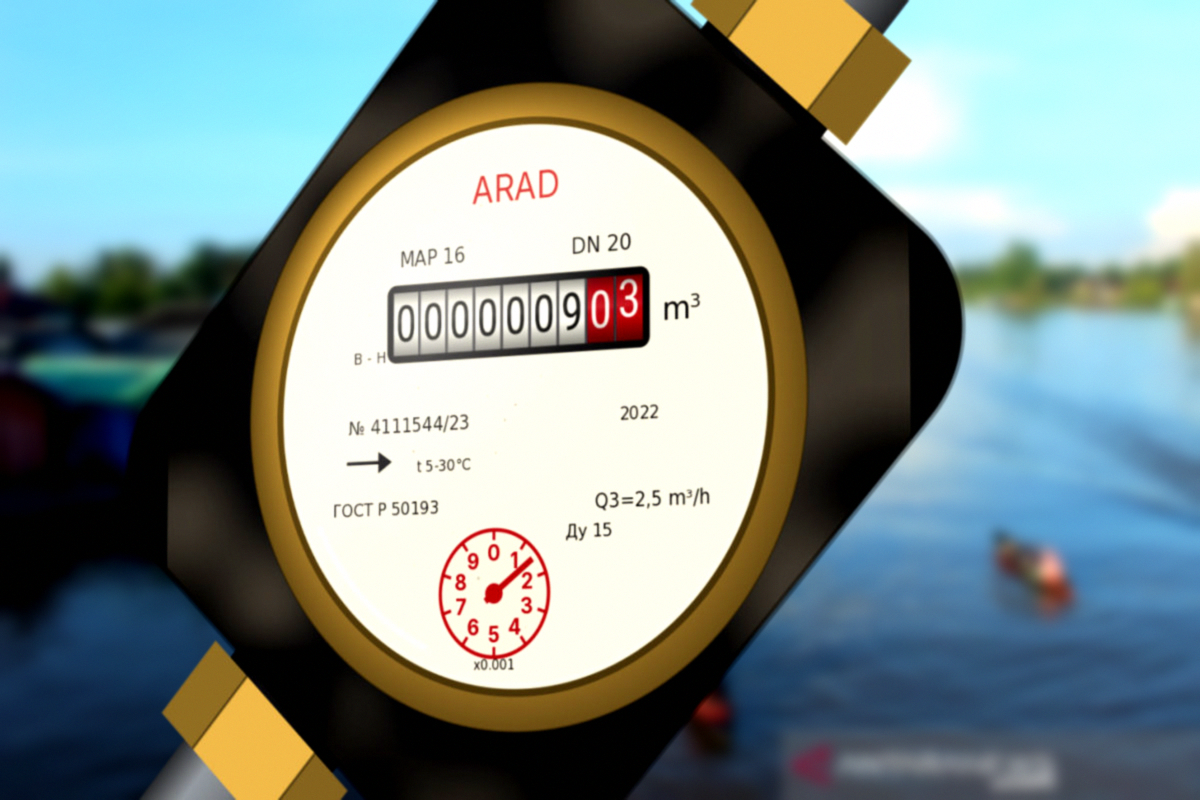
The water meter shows 9.031m³
